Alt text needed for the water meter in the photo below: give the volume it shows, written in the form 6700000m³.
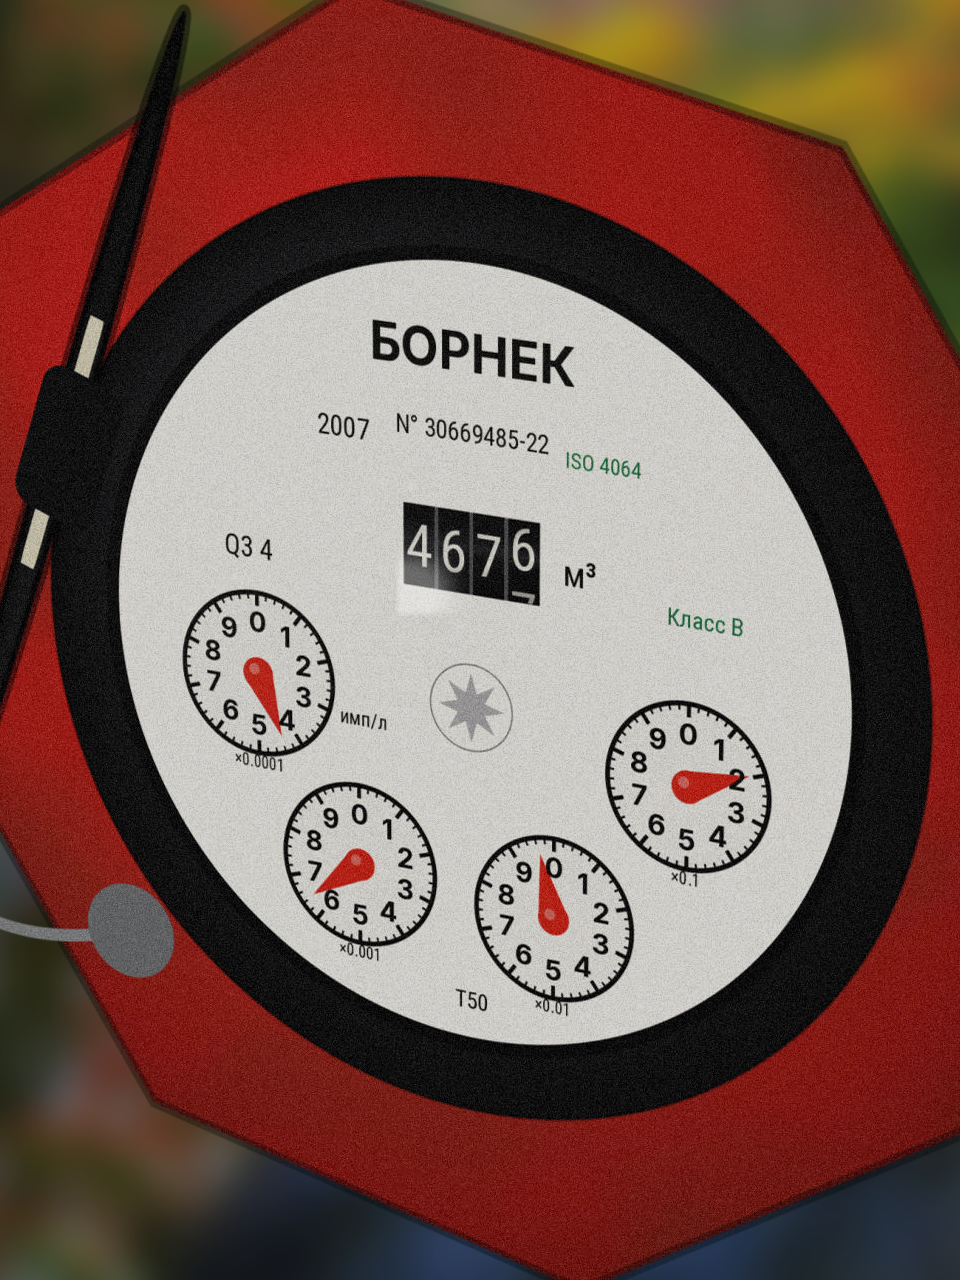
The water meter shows 4676.1964m³
